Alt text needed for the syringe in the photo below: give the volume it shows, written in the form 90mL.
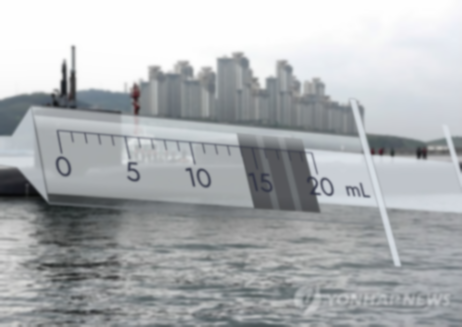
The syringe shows 14mL
